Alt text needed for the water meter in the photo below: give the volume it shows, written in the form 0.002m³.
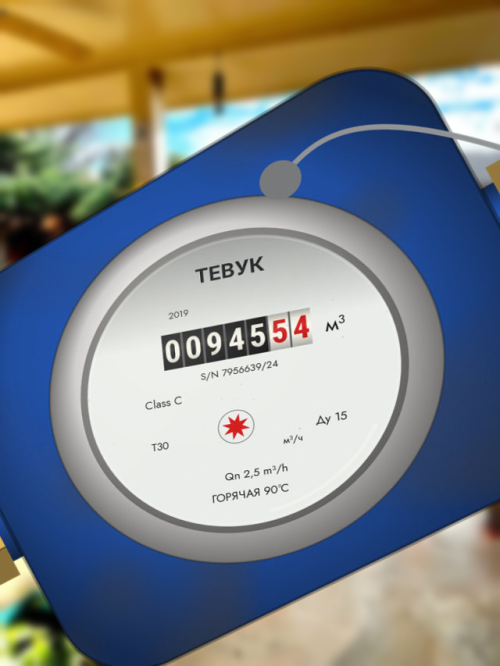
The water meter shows 945.54m³
